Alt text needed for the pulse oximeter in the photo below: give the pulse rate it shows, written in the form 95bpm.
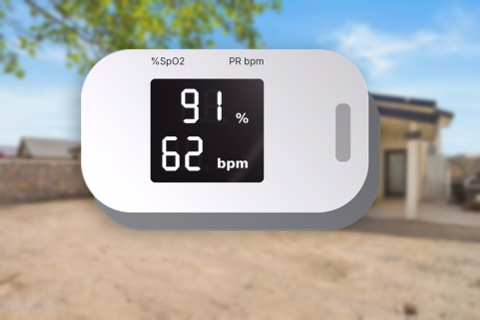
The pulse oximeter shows 62bpm
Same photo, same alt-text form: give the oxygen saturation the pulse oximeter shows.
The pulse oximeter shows 91%
